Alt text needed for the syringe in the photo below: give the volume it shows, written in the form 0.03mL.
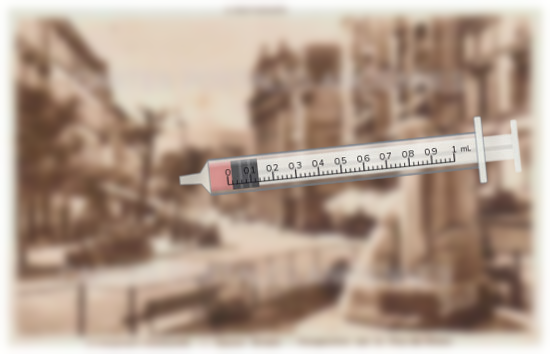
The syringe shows 0.02mL
